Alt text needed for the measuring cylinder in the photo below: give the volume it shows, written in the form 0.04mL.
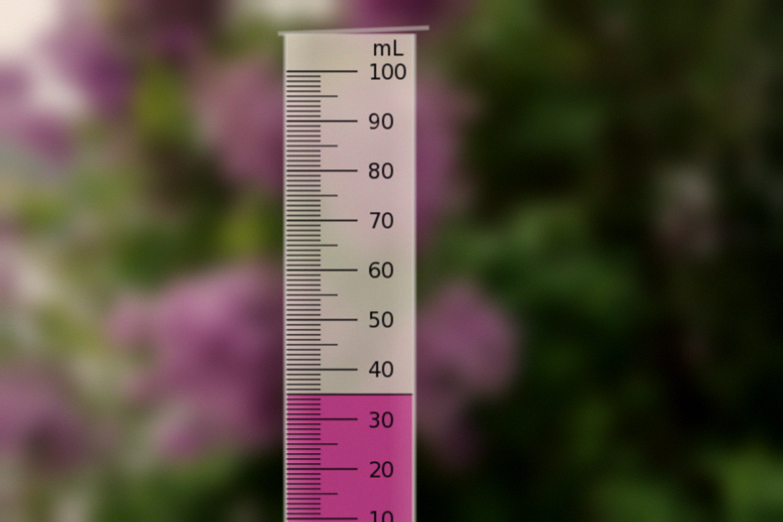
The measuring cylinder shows 35mL
